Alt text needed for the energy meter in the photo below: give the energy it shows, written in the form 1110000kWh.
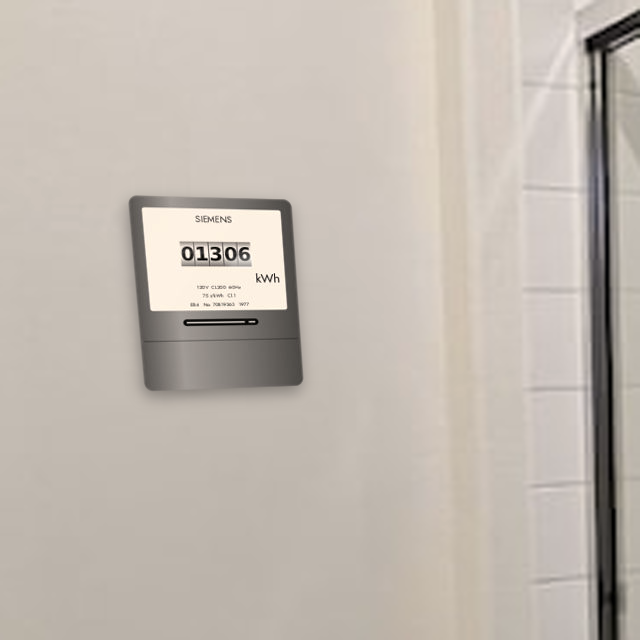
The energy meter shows 1306kWh
